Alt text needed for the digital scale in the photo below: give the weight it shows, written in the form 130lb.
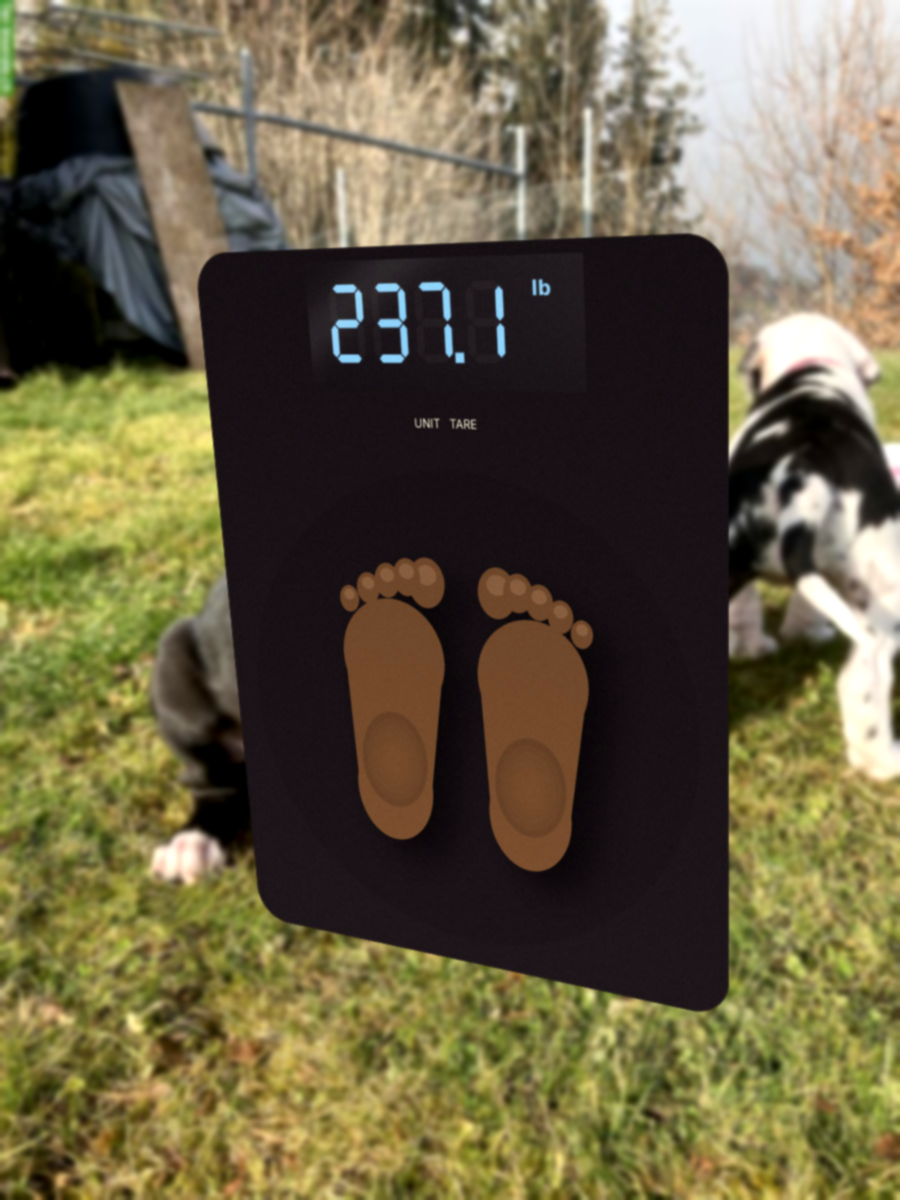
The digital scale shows 237.1lb
